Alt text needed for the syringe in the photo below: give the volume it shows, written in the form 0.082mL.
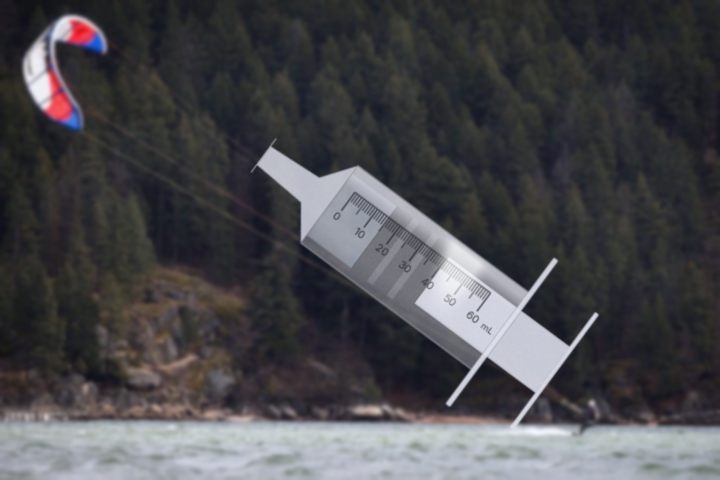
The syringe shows 15mL
